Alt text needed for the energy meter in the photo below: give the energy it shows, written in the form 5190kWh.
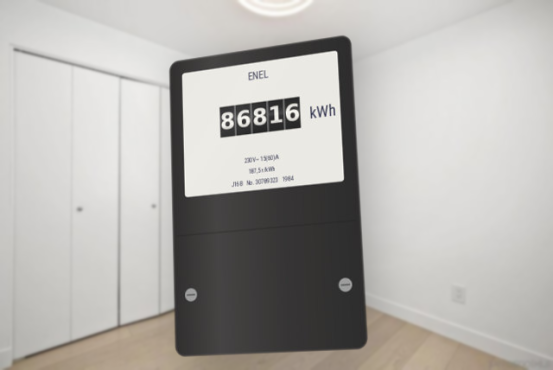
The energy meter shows 86816kWh
